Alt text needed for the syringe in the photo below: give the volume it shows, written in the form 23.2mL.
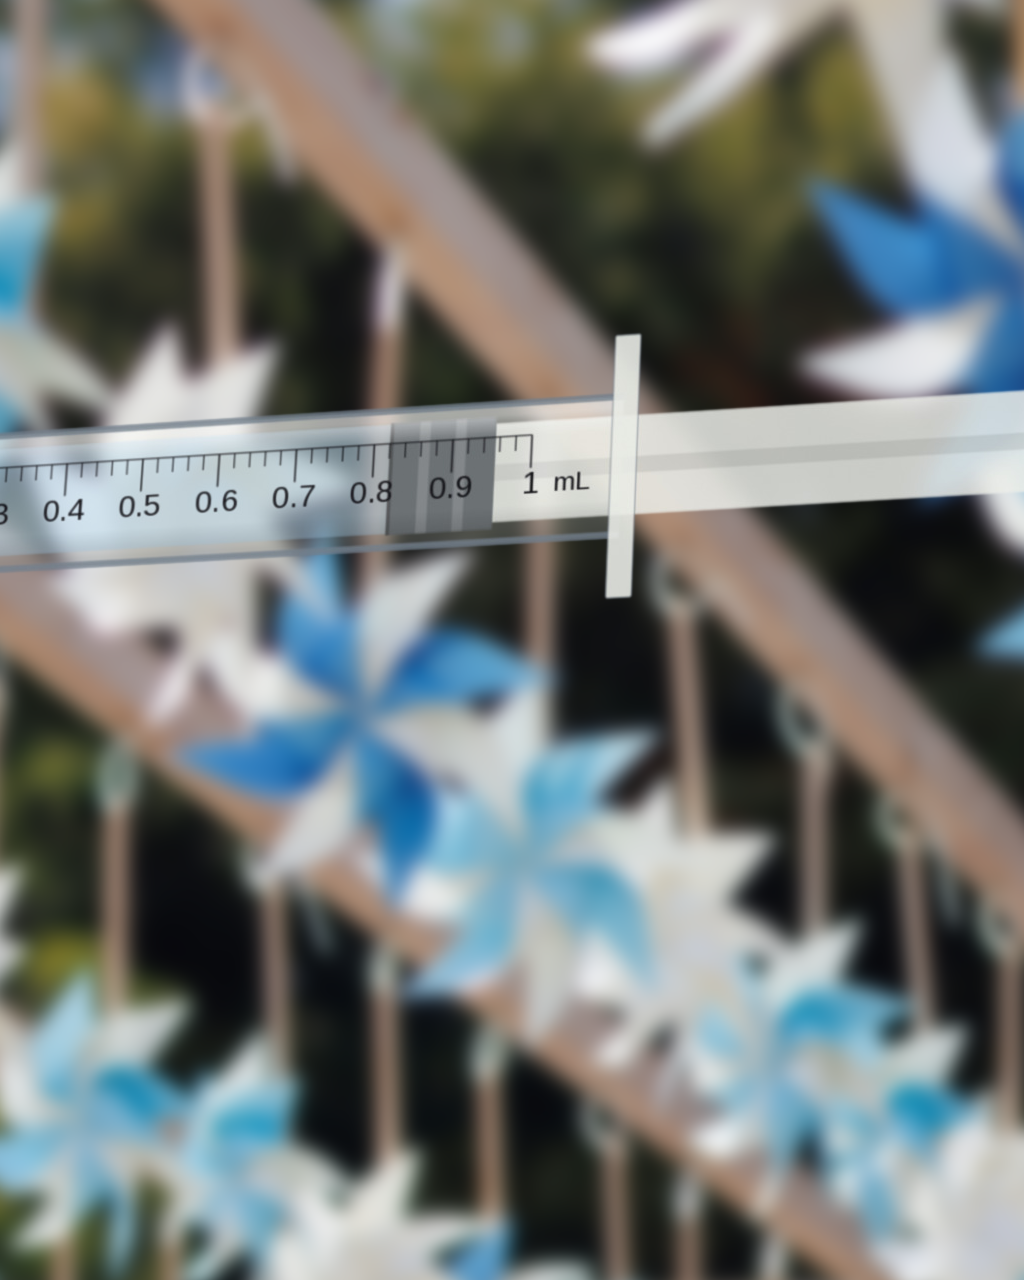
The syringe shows 0.82mL
